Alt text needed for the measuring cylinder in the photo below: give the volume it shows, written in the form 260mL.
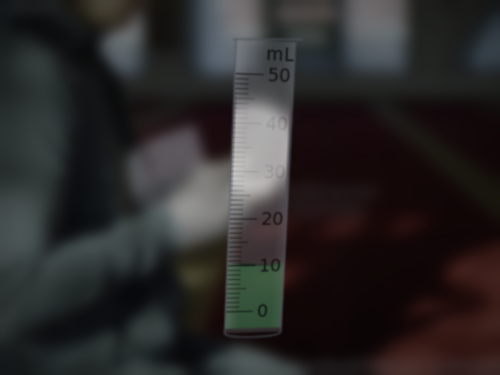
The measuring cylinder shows 10mL
